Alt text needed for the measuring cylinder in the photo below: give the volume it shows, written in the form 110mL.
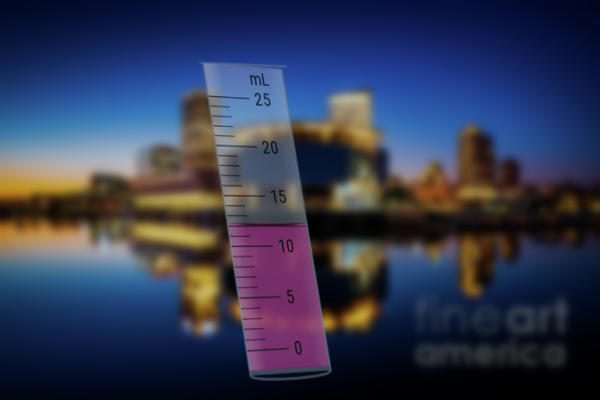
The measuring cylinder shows 12mL
